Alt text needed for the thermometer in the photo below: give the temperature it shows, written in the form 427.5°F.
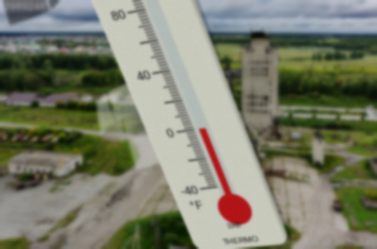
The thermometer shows 0°F
